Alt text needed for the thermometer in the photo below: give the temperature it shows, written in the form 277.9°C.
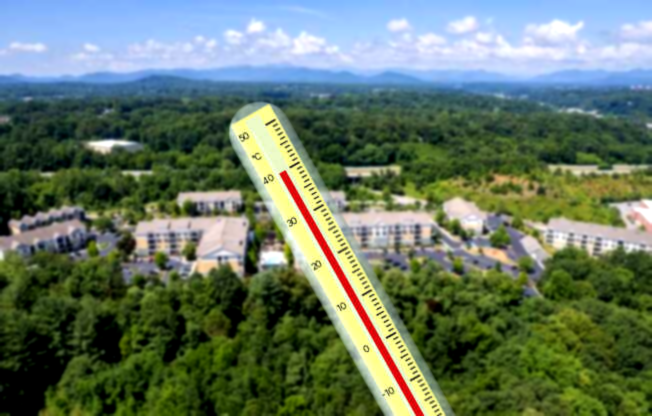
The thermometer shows 40°C
